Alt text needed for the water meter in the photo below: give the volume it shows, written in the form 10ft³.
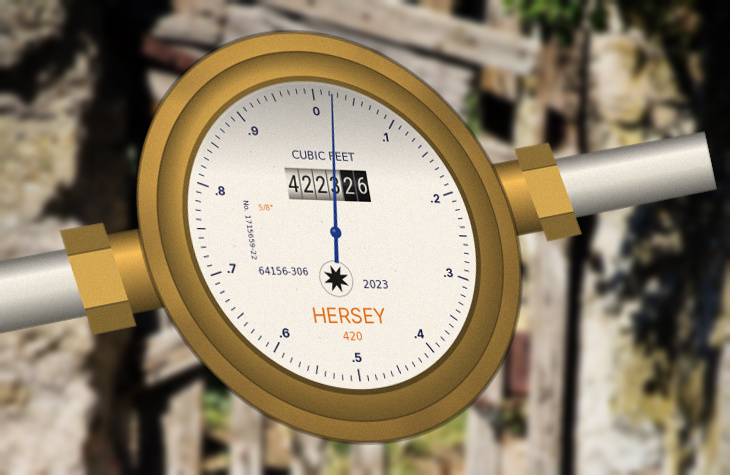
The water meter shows 422326.02ft³
